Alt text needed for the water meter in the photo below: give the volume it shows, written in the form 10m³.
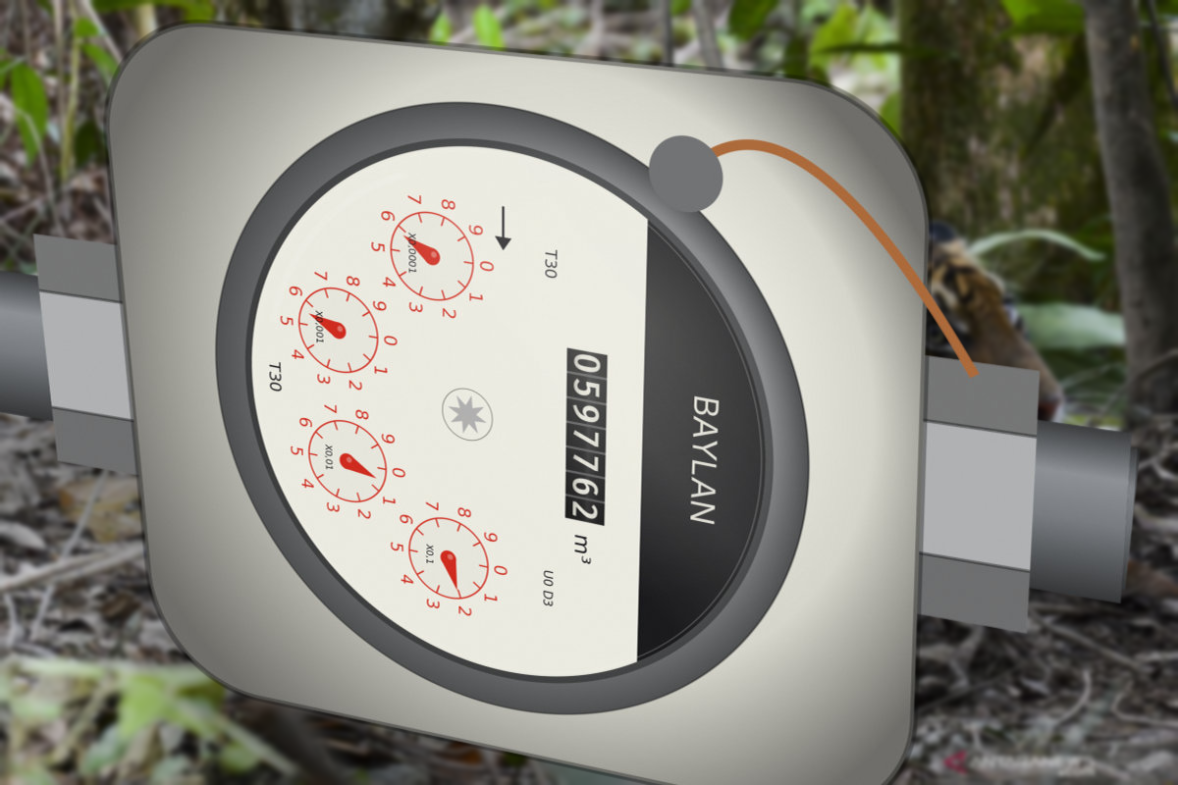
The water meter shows 597762.2055m³
